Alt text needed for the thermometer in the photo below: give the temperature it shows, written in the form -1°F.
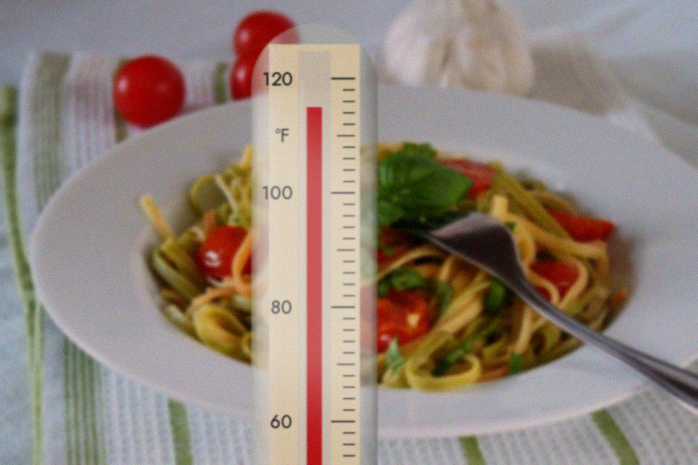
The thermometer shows 115°F
